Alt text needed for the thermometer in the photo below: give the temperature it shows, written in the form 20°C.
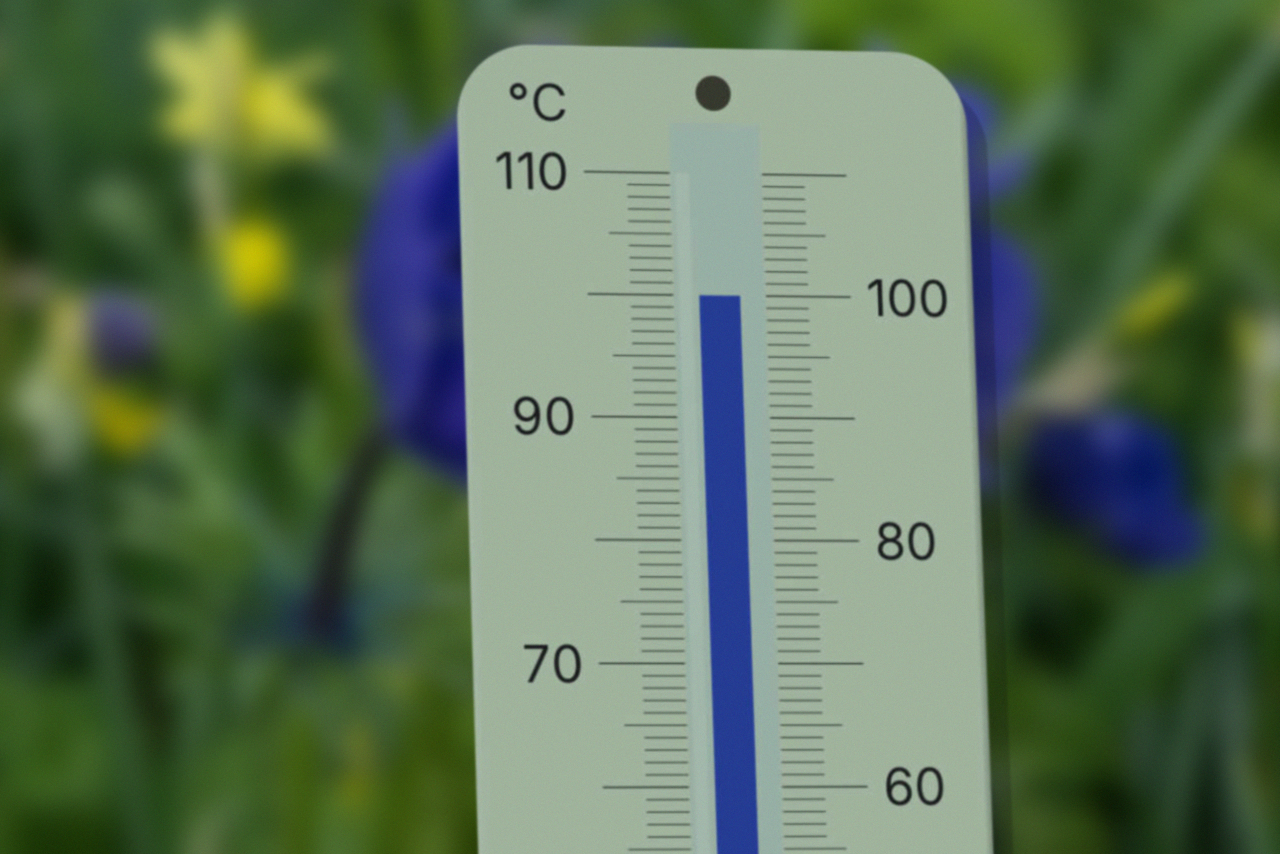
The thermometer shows 100°C
